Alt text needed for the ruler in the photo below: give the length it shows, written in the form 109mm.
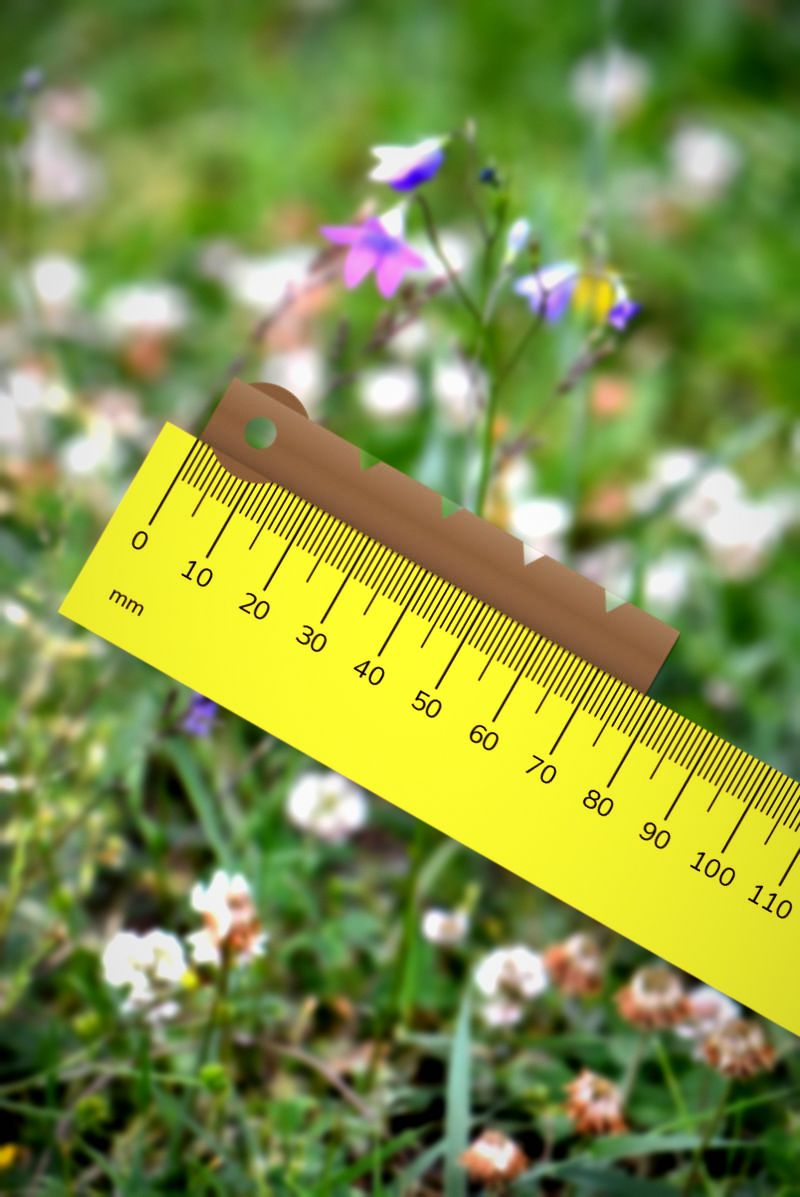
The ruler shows 78mm
